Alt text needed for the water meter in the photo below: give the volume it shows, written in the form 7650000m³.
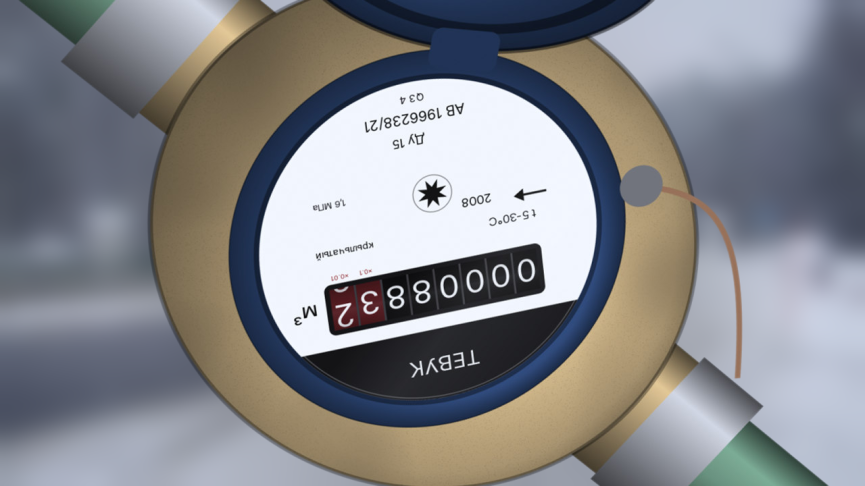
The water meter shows 88.32m³
